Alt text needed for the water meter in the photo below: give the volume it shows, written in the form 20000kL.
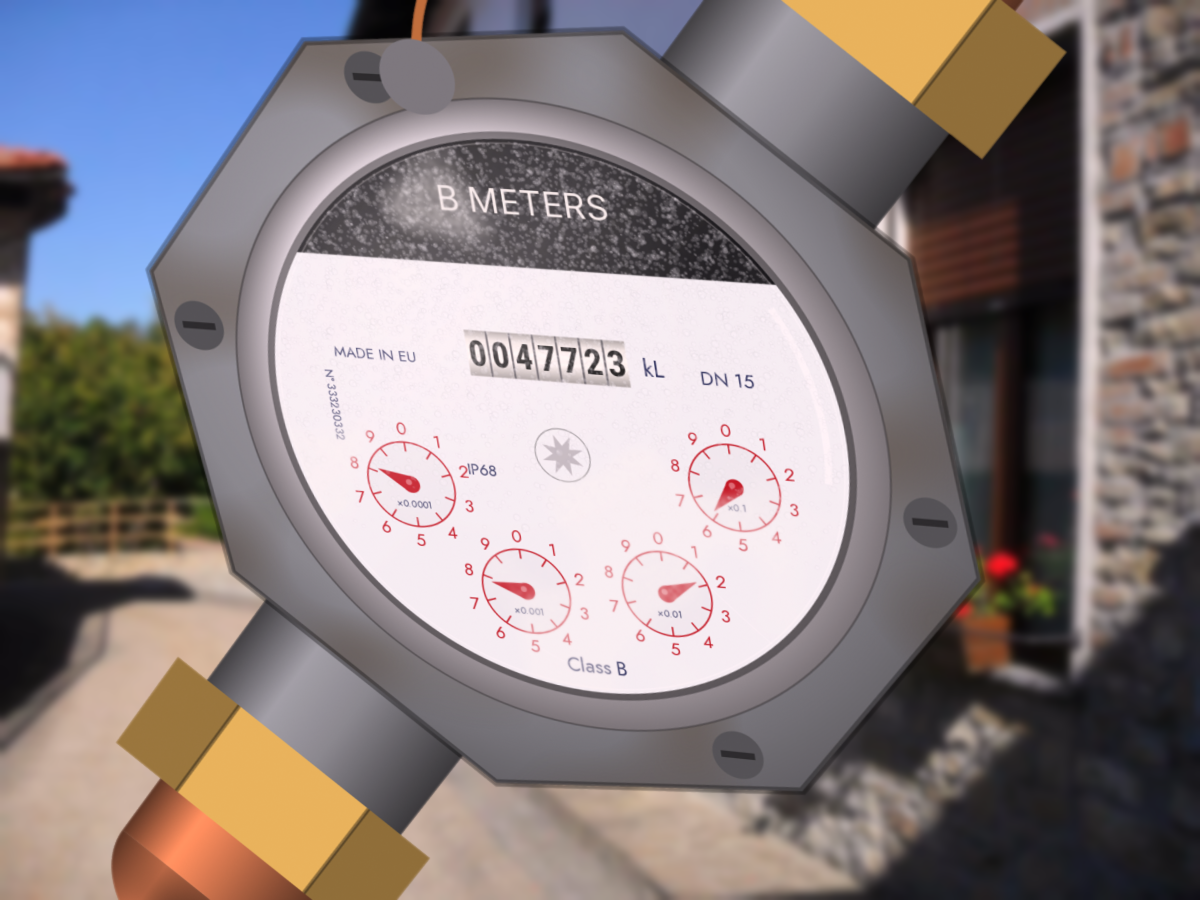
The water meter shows 47723.6178kL
